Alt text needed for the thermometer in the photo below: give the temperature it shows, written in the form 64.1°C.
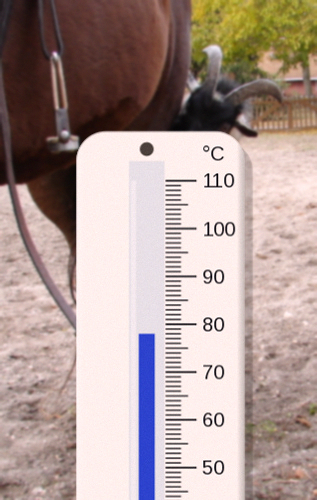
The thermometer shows 78°C
